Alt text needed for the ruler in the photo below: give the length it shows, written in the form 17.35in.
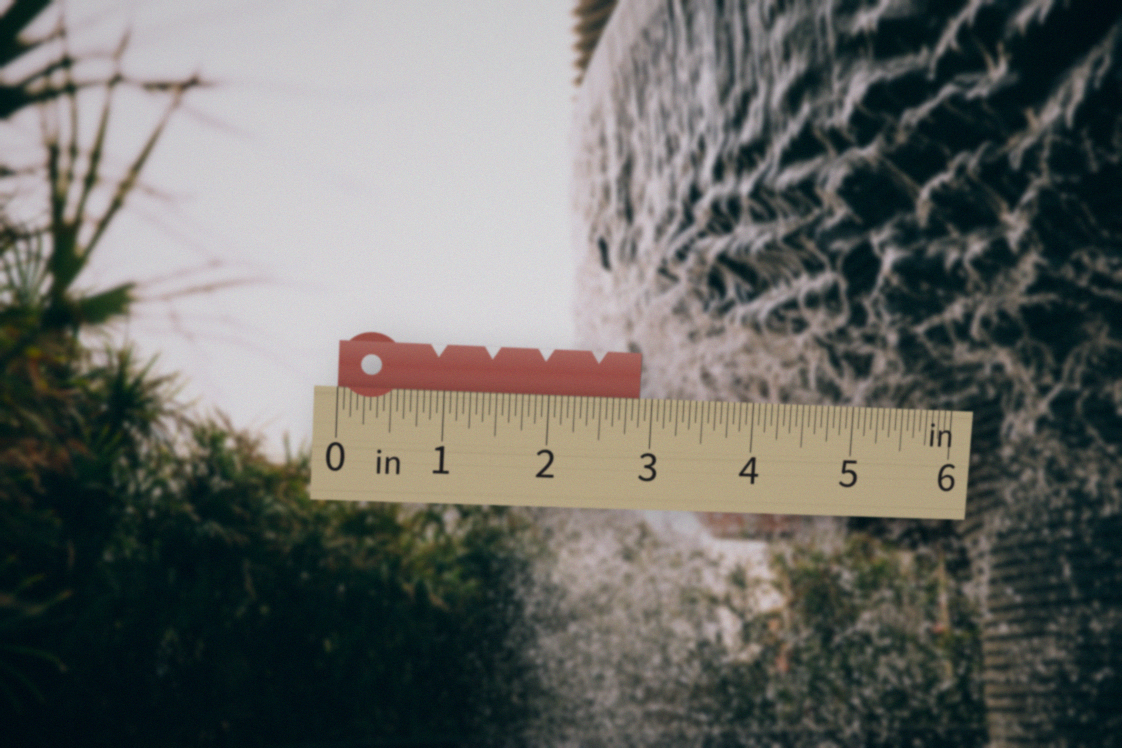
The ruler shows 2.875in
